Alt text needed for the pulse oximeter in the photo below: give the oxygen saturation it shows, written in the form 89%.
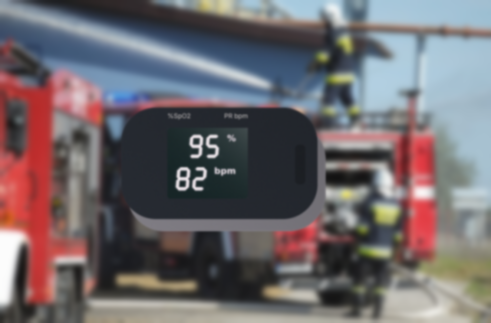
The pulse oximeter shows 95%
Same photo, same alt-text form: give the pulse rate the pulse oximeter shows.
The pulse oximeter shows 82bpm
